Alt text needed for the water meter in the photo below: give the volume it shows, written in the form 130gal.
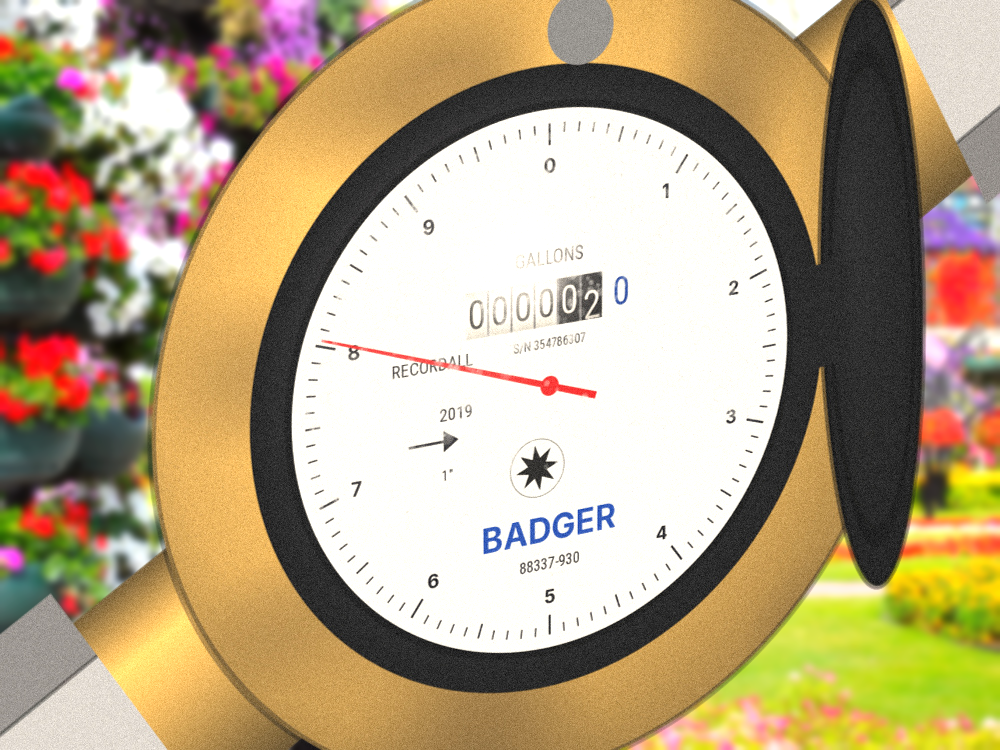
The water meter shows 18.0gal
